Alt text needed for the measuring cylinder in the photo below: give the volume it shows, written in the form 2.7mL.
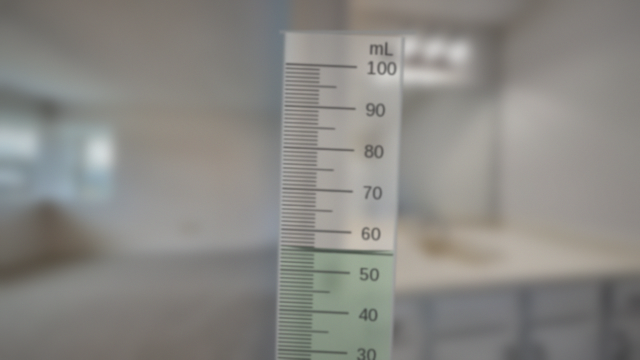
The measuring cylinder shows 55mL
